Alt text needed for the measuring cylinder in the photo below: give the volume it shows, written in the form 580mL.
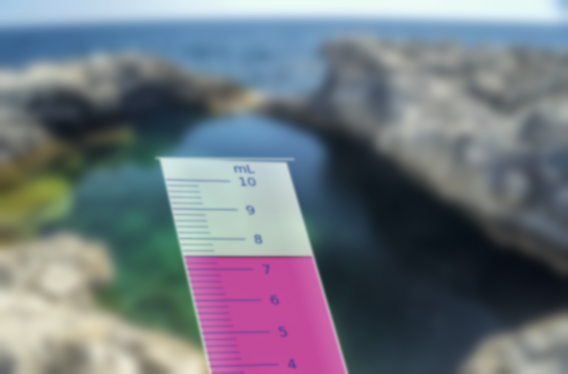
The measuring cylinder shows 7.4mL
